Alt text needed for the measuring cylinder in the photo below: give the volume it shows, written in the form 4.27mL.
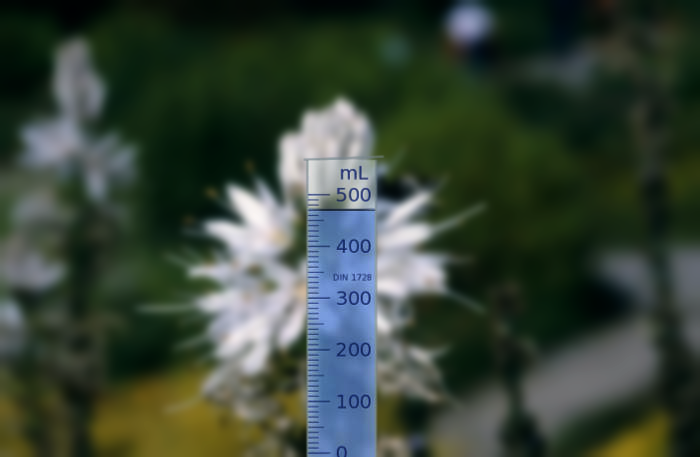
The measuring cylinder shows 470mL
